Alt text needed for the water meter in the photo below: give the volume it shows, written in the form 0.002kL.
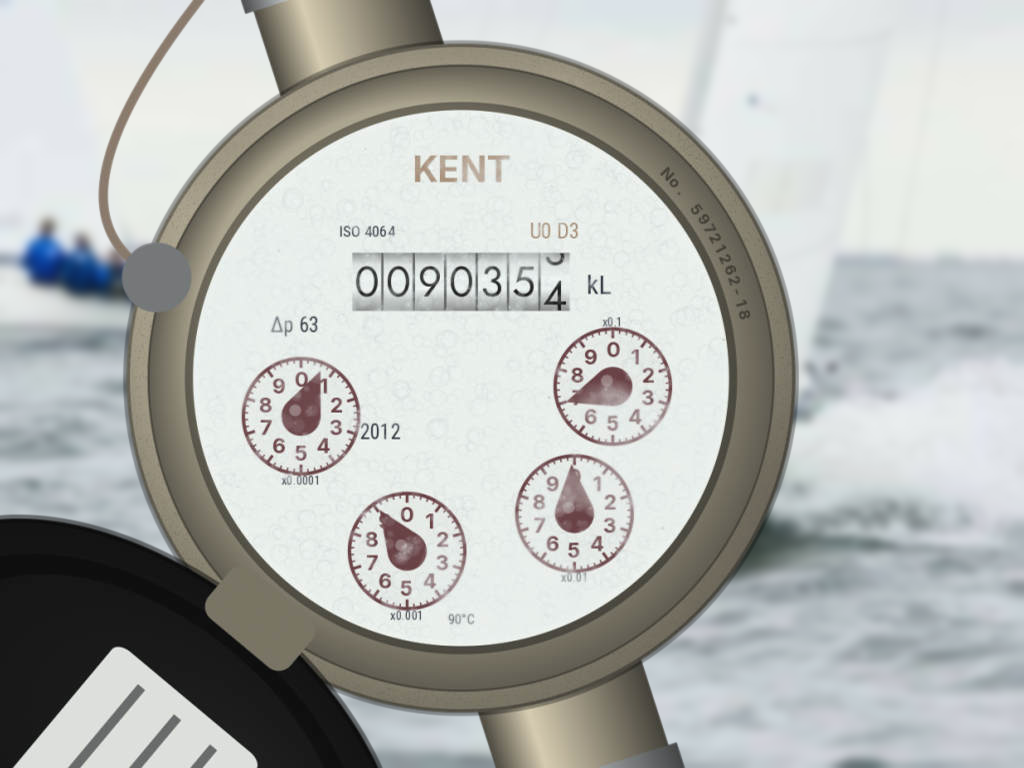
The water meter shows 90353.6990kL
